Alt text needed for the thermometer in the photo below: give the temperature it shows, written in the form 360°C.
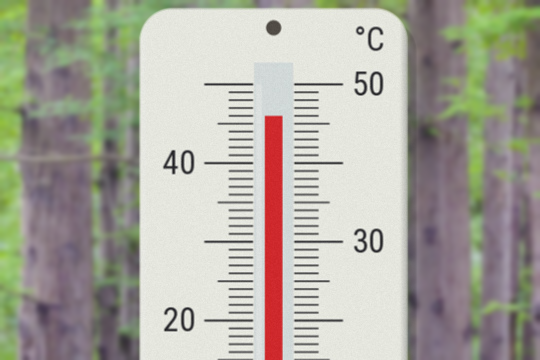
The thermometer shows 46°C
